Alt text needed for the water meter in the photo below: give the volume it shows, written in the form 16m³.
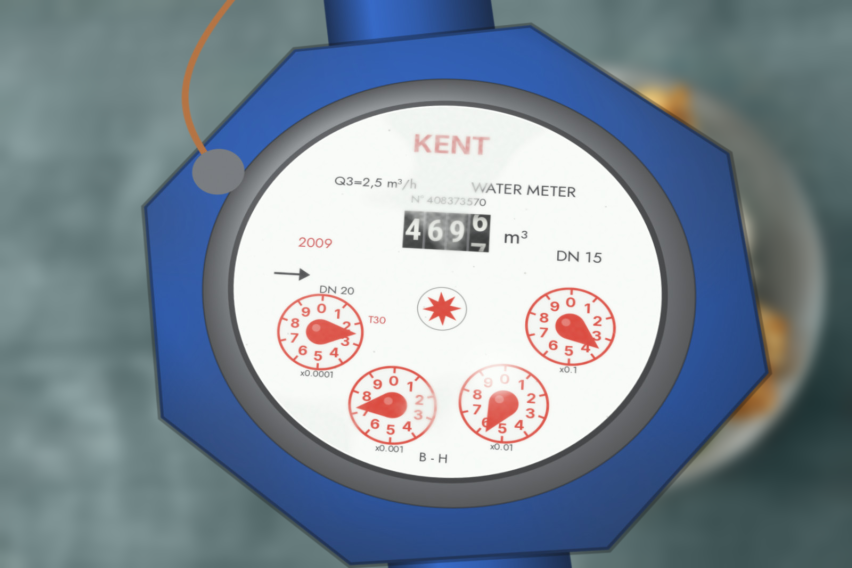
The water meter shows 4696.3572m³
